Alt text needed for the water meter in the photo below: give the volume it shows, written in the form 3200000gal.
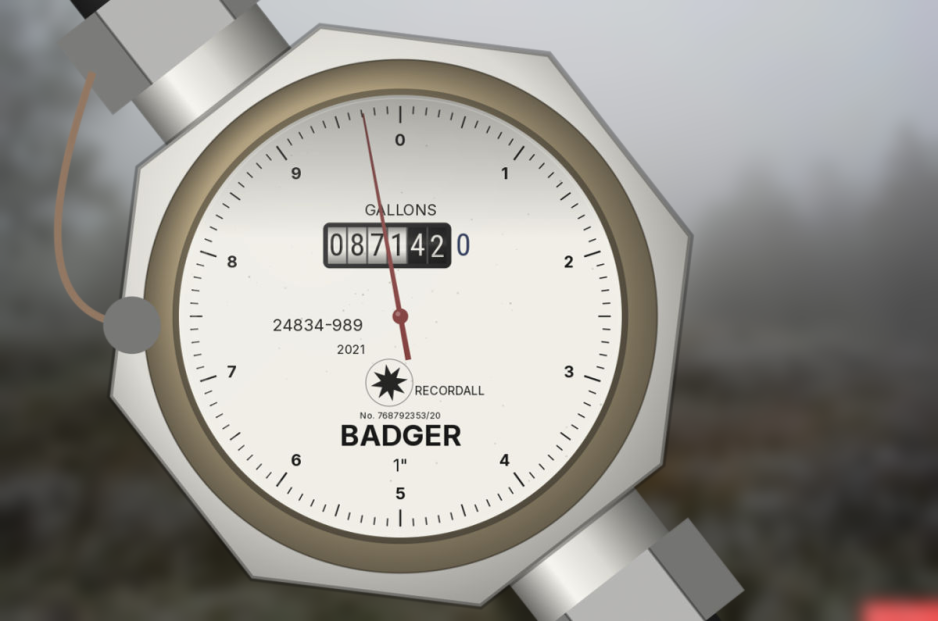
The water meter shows 871419.7gal
